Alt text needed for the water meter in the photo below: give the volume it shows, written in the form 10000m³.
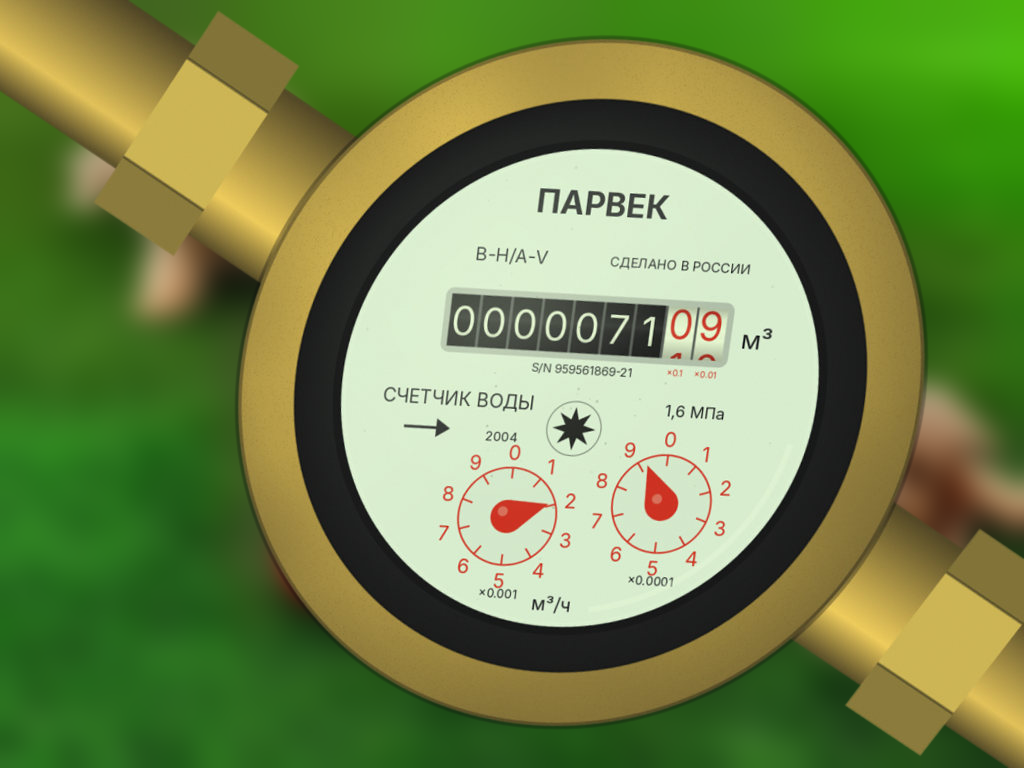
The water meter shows 71.0919m³
